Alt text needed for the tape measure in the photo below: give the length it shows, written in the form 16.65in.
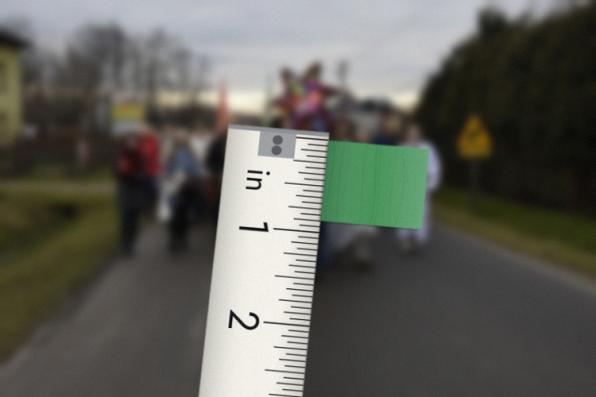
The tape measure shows 0.875in
